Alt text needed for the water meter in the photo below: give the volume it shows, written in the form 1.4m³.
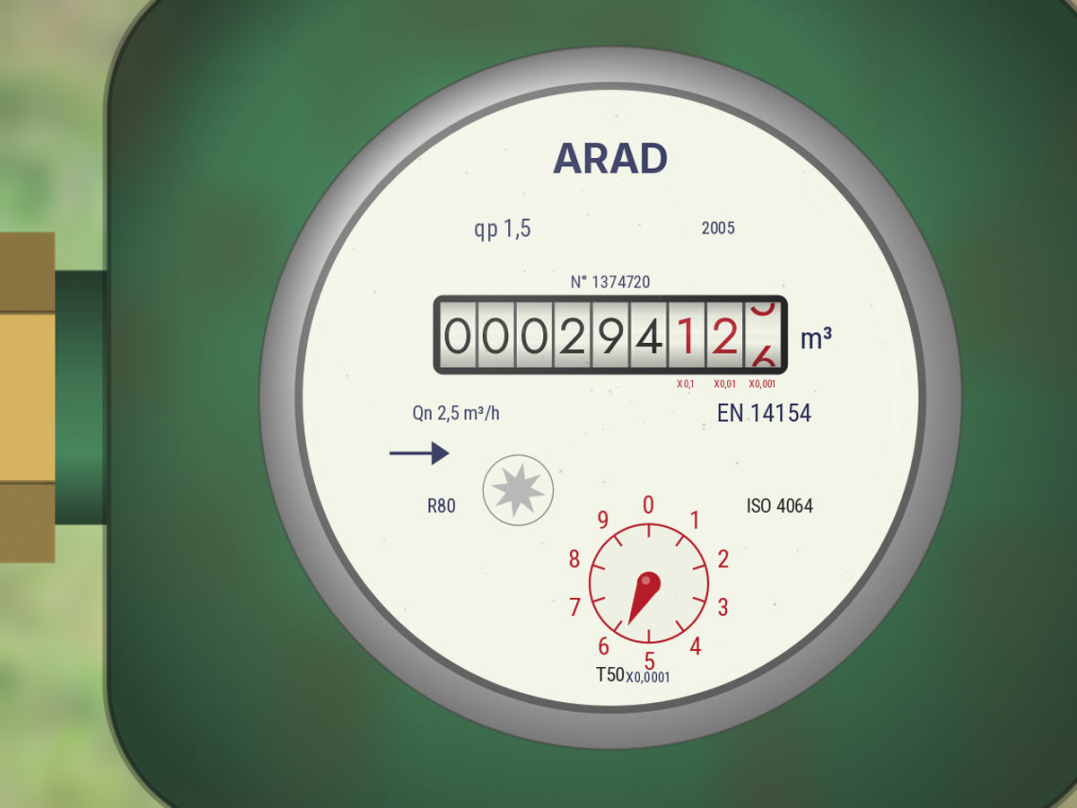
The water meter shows 294.1255m³
